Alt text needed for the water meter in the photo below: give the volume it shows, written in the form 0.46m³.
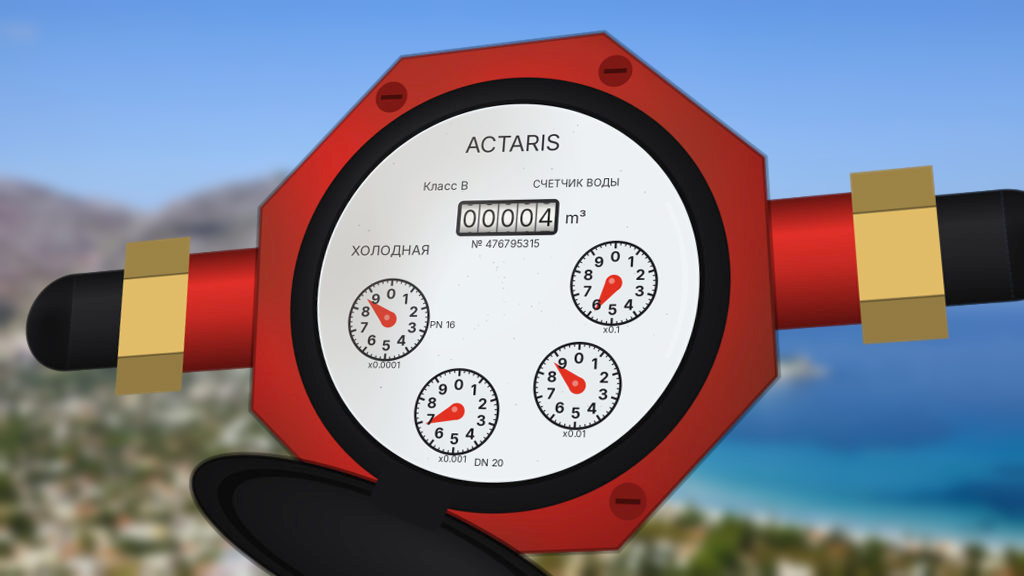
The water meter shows 4.5868m³
